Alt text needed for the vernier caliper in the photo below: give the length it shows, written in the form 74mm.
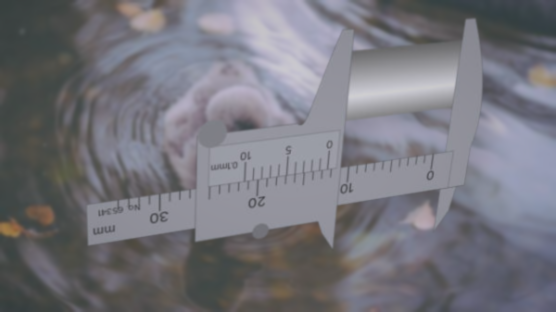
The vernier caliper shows 12.4mm
